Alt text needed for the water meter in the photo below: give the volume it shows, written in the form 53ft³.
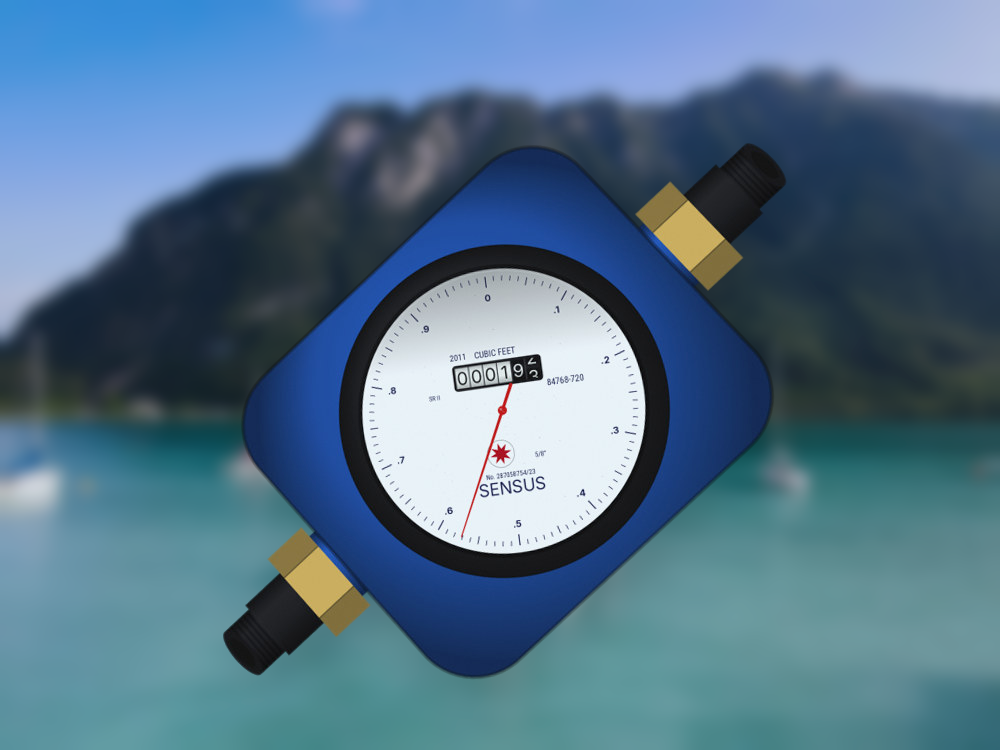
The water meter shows 192.57ft³
